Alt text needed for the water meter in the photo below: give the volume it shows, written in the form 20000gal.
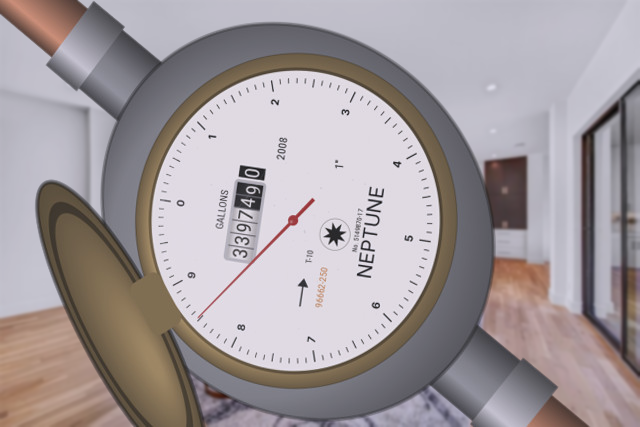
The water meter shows 3397488.5gal
